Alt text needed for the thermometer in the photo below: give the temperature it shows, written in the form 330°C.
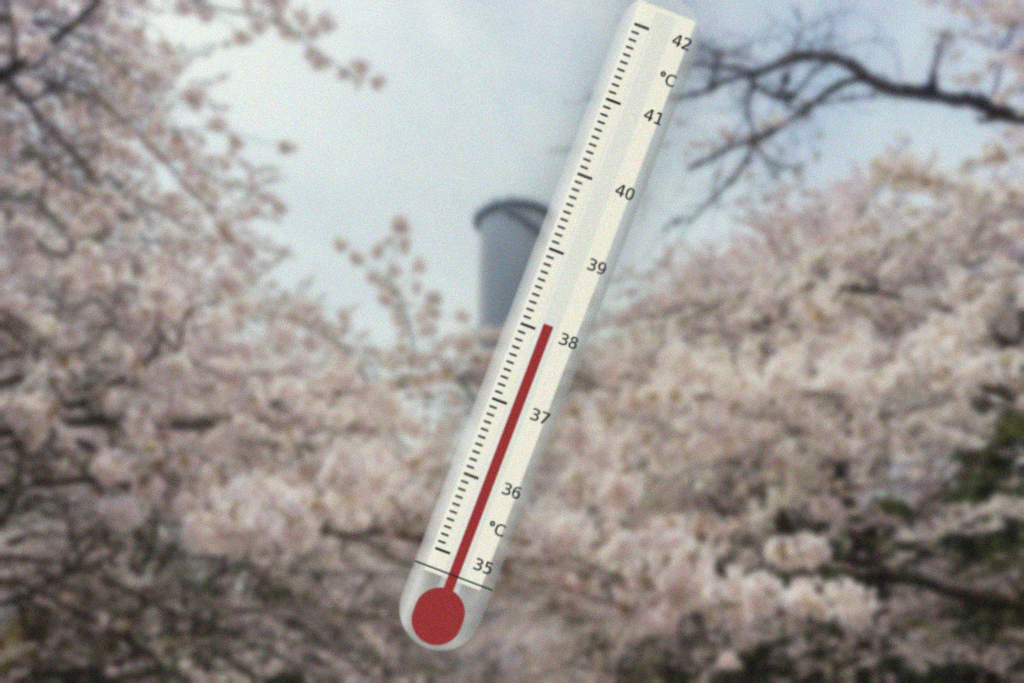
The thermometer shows 38.1°C
